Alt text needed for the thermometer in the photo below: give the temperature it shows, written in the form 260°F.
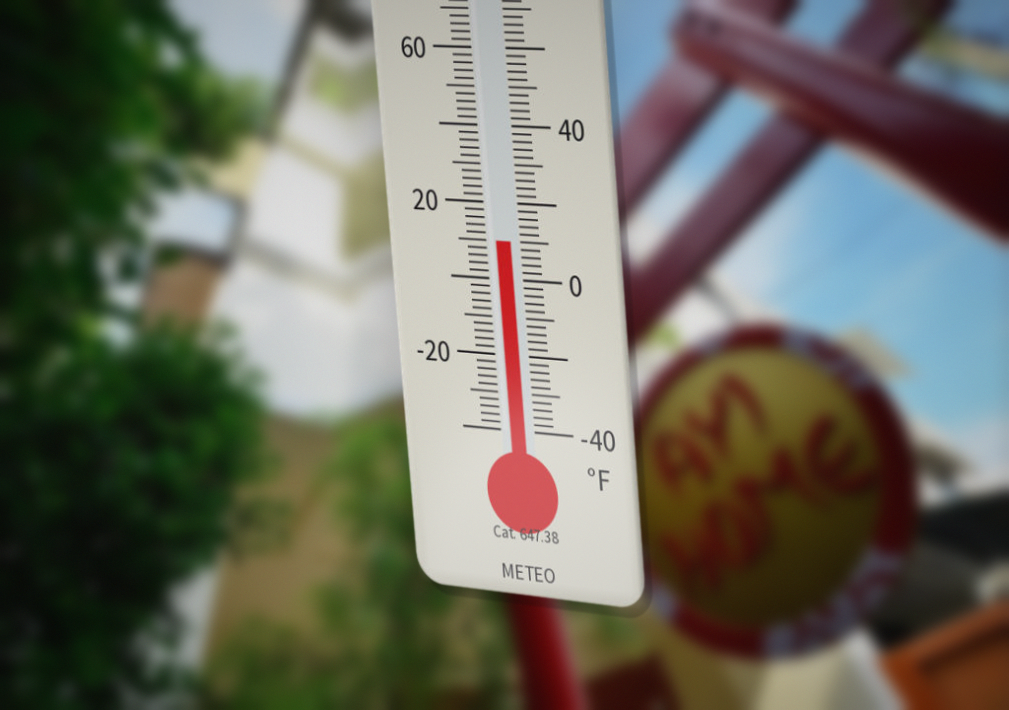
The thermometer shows 10°F
